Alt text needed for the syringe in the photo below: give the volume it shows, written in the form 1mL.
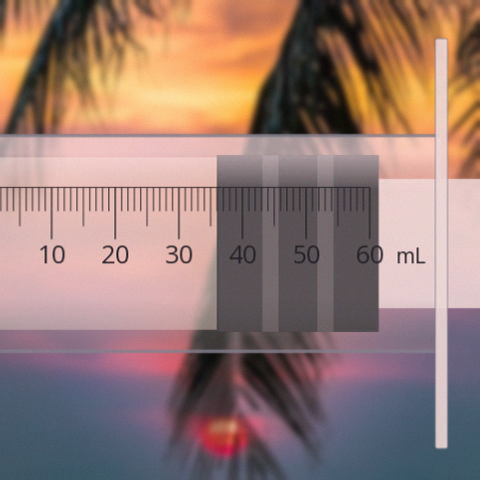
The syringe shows 36mL
